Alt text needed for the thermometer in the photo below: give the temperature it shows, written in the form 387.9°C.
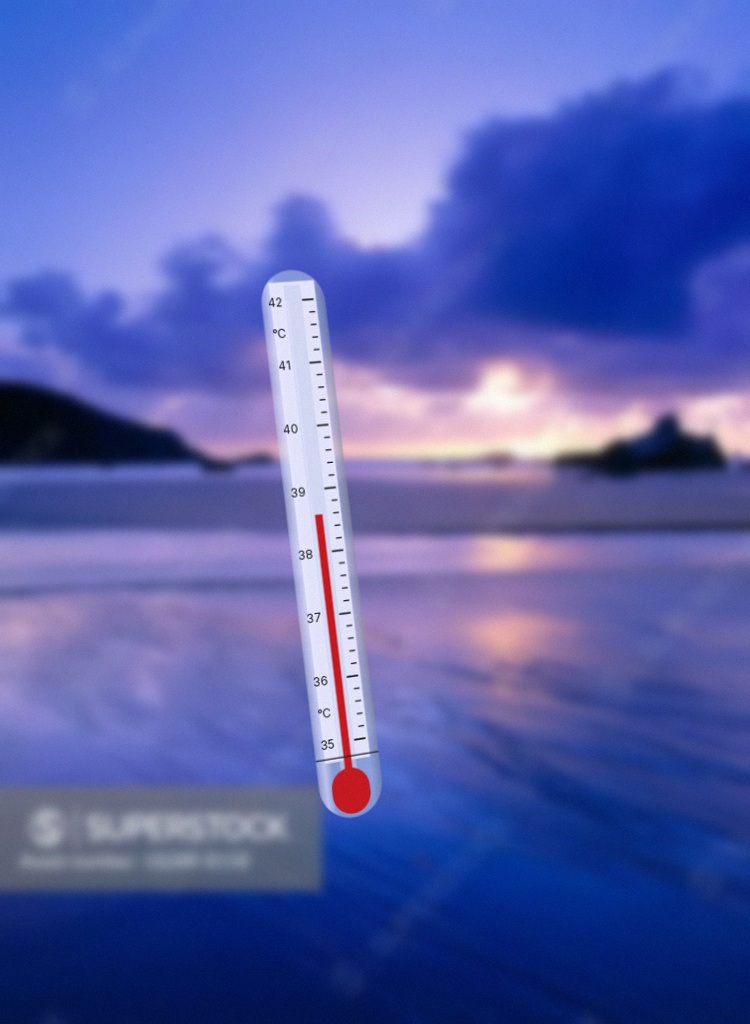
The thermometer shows 38.6°C
